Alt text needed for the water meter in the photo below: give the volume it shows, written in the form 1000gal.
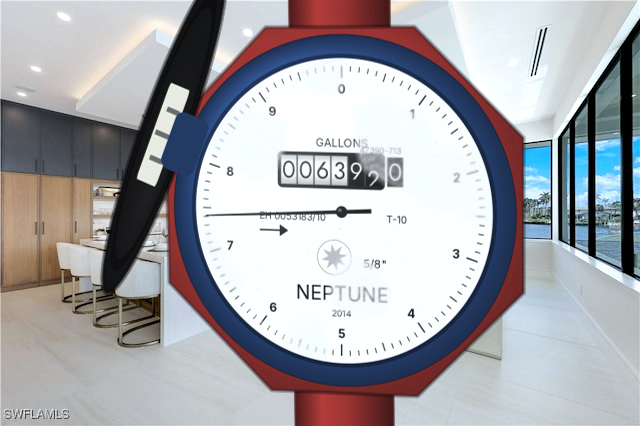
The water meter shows 63917.4gal
